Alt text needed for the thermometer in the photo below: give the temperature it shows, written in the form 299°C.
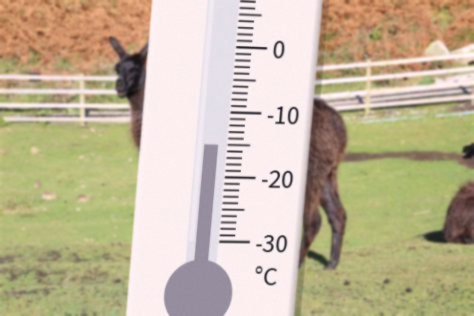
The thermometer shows -15°C
